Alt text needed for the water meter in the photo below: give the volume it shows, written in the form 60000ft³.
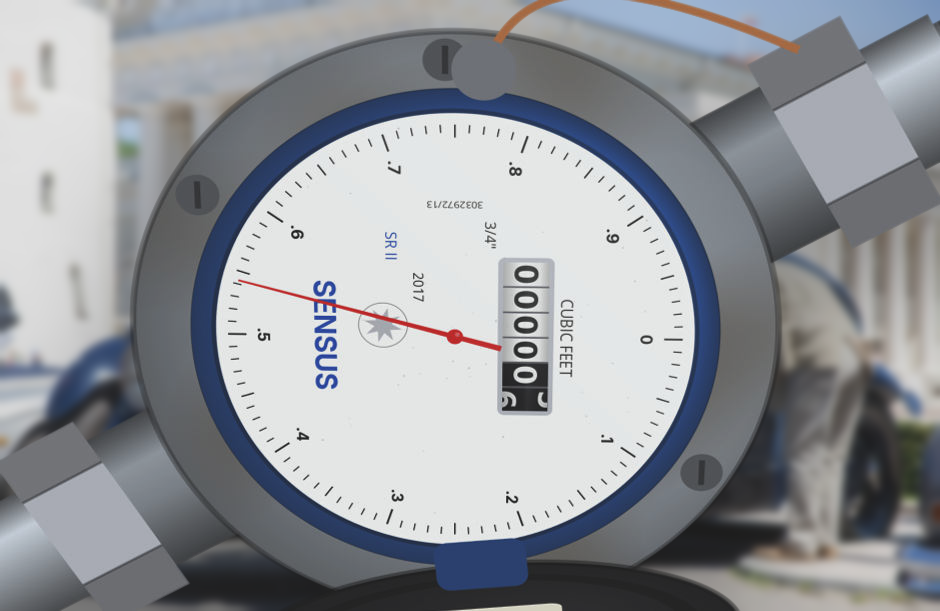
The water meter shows 5.54ft³
